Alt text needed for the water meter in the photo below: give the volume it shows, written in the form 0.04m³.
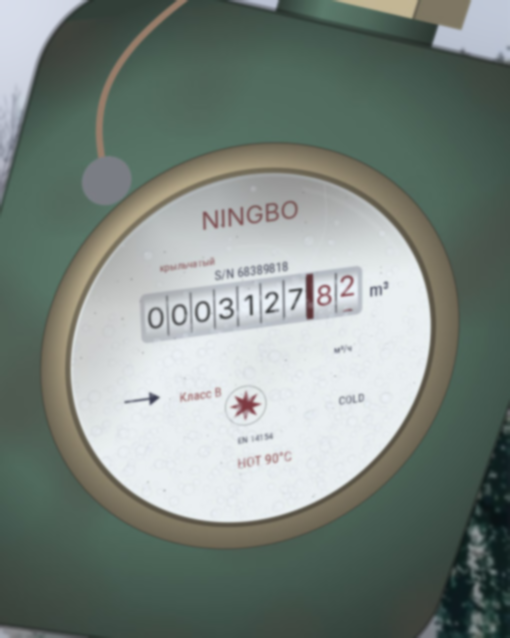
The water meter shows 3127.82m³
